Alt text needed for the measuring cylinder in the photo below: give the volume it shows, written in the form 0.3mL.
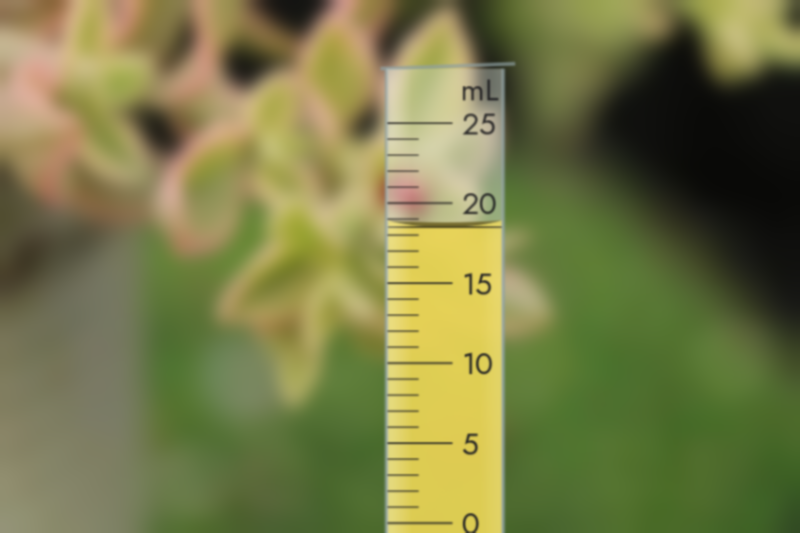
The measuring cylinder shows 18.5mL
